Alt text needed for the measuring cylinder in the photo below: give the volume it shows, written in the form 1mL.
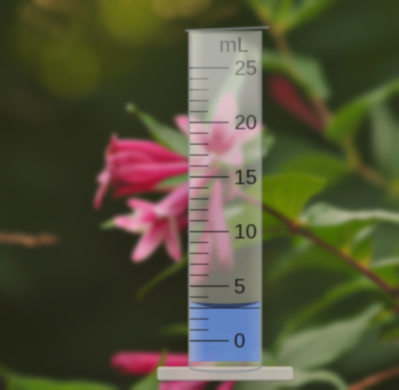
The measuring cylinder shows 3mL
